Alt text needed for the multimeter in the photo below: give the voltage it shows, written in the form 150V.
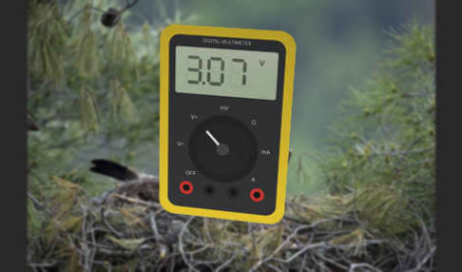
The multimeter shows 3.07V
